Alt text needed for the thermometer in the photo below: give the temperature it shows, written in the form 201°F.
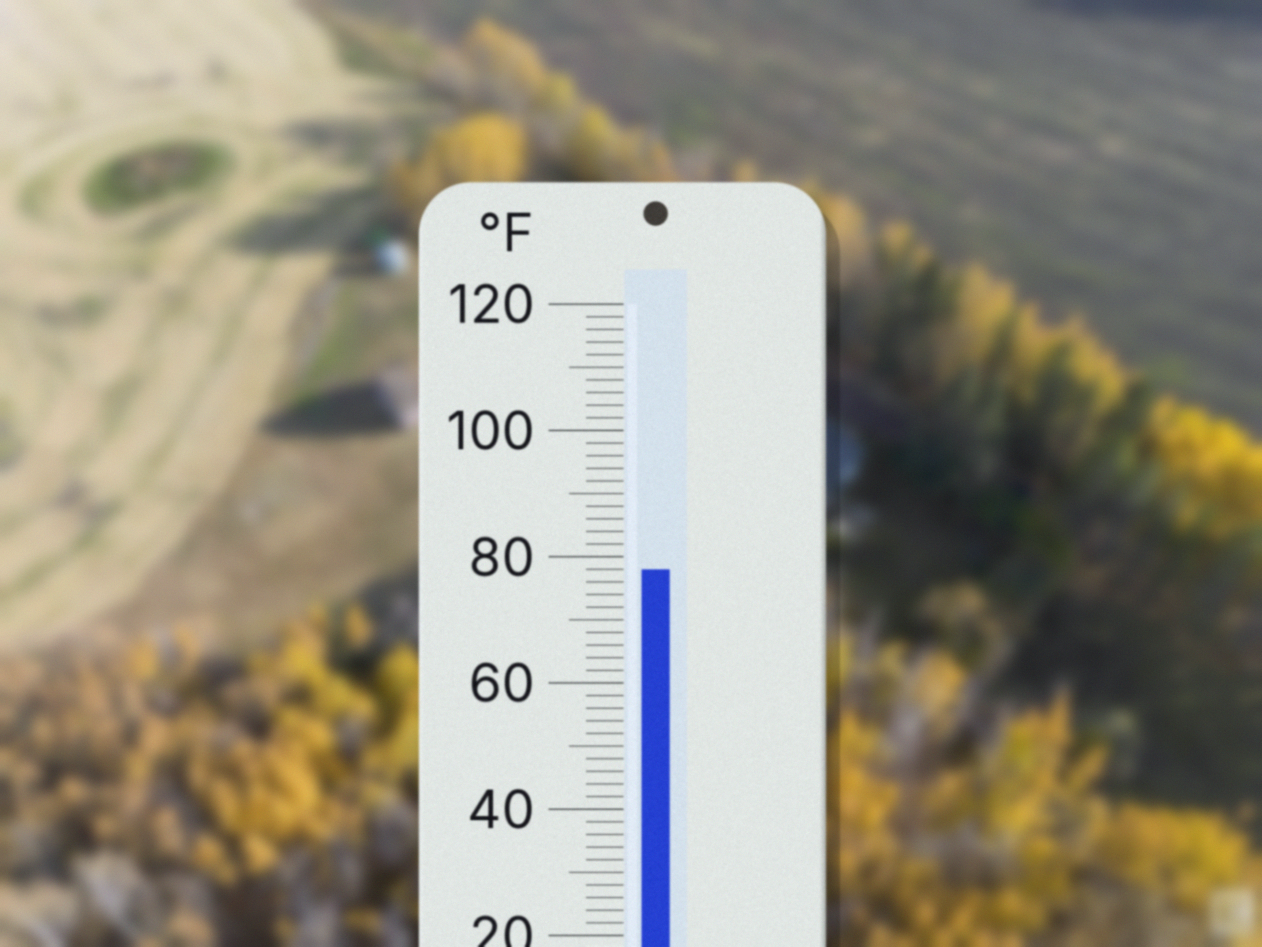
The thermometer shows 78°F
